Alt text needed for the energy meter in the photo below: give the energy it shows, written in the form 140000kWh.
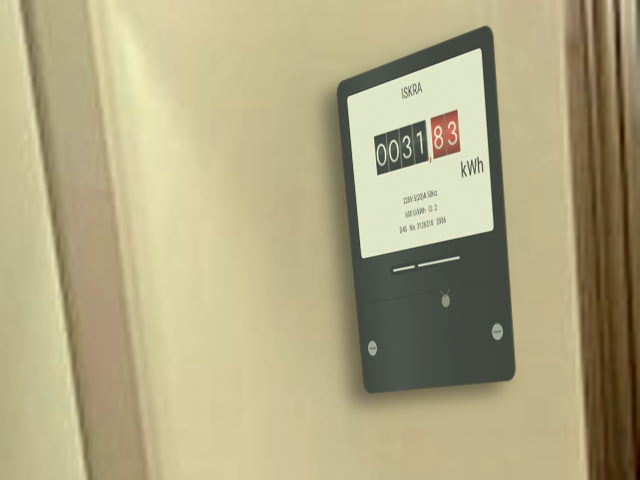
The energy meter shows 31.83kWh
